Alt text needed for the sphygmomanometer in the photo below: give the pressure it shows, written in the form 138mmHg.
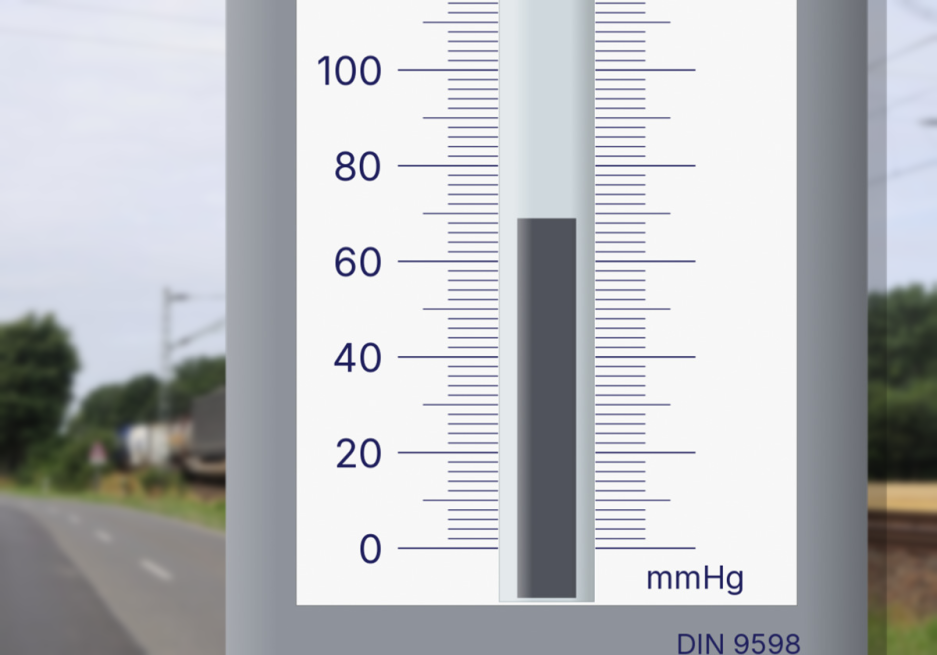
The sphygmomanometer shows 69mmHg
